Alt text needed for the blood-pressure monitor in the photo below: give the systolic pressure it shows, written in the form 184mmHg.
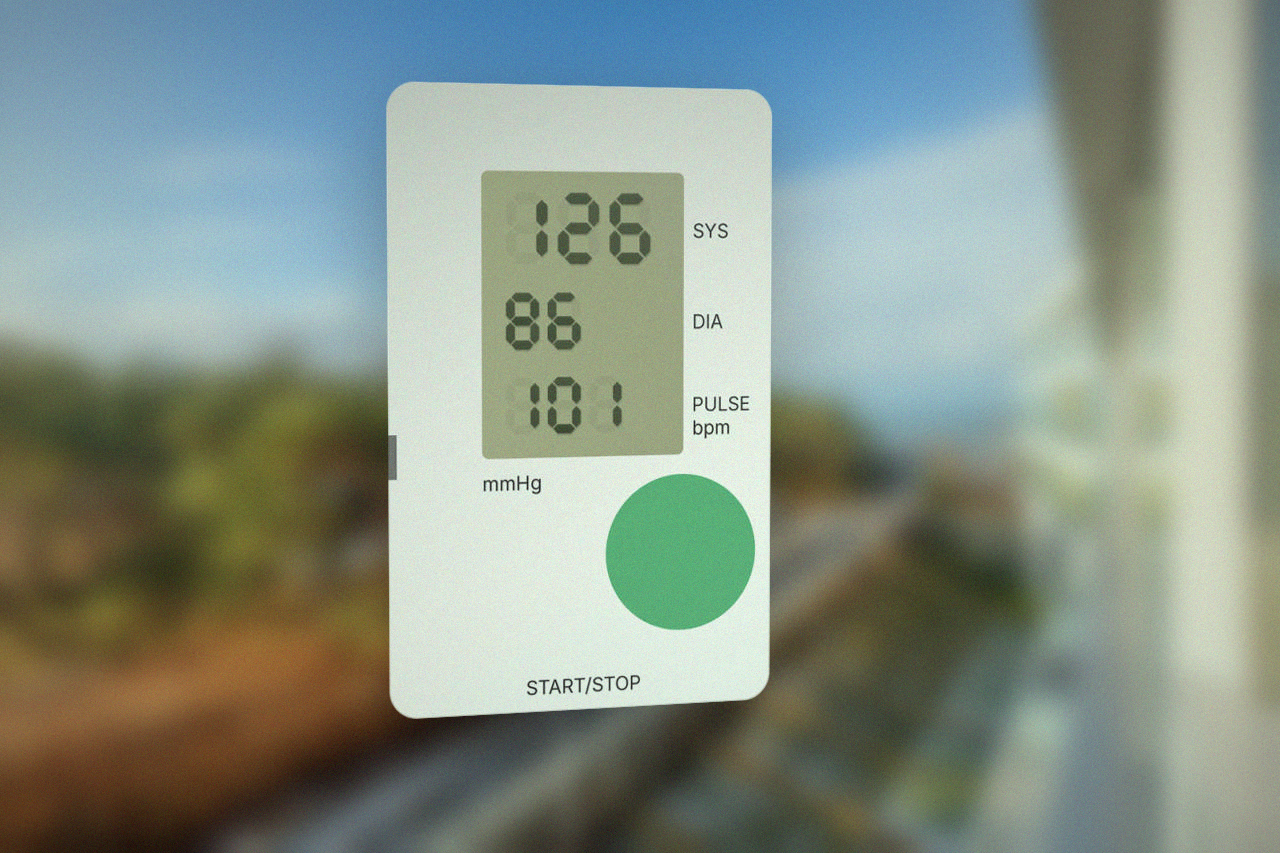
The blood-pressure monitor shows 126mmHg
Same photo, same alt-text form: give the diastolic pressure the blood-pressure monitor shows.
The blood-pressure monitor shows 86mmHg
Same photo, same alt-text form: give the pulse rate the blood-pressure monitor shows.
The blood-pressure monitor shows 101bpm
